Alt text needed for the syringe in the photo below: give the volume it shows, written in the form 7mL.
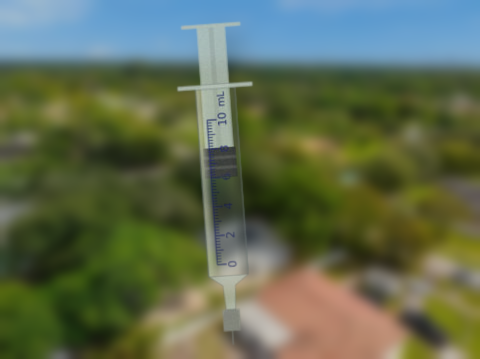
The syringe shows 6mL
